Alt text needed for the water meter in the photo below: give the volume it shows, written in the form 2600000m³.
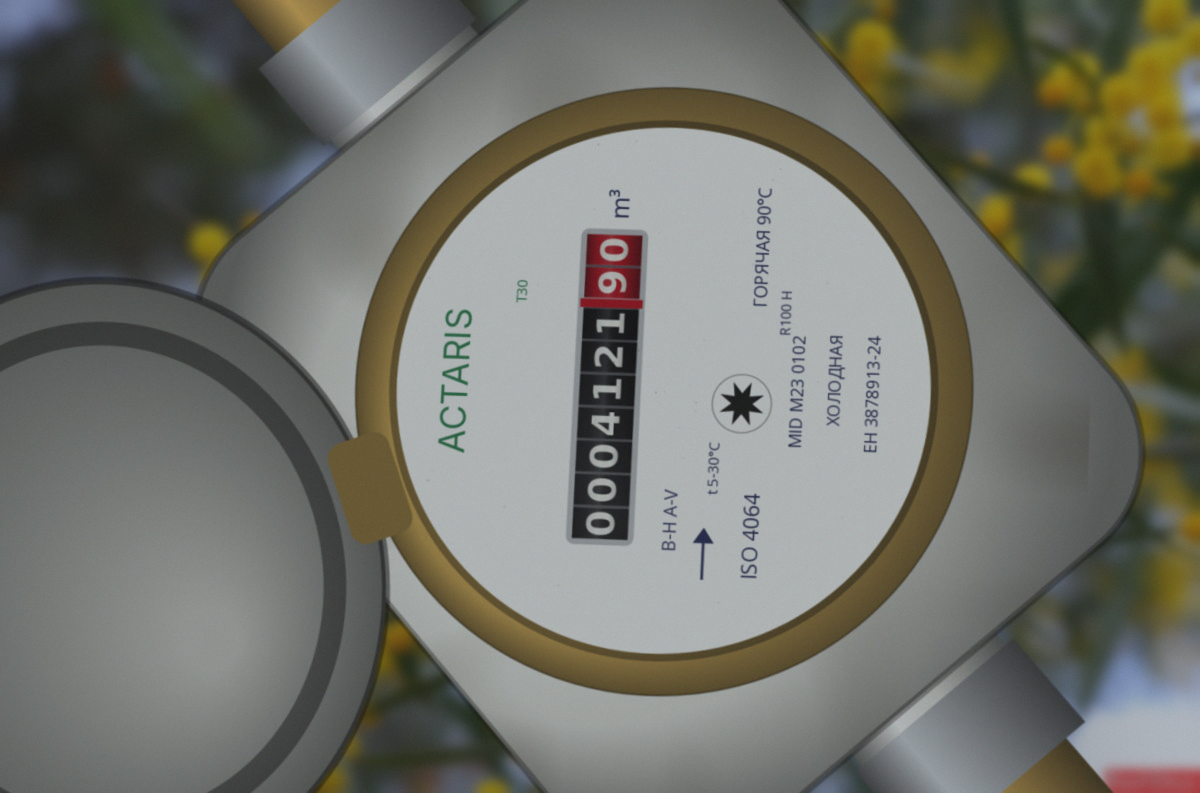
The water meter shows 4121.90m³
